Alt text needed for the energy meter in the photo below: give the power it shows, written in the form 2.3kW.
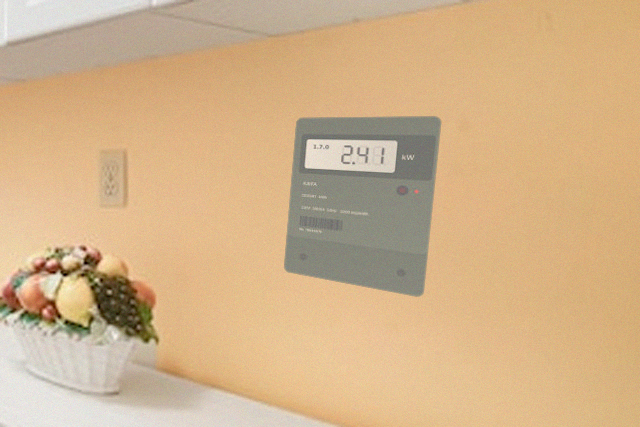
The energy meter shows 2.41kW
